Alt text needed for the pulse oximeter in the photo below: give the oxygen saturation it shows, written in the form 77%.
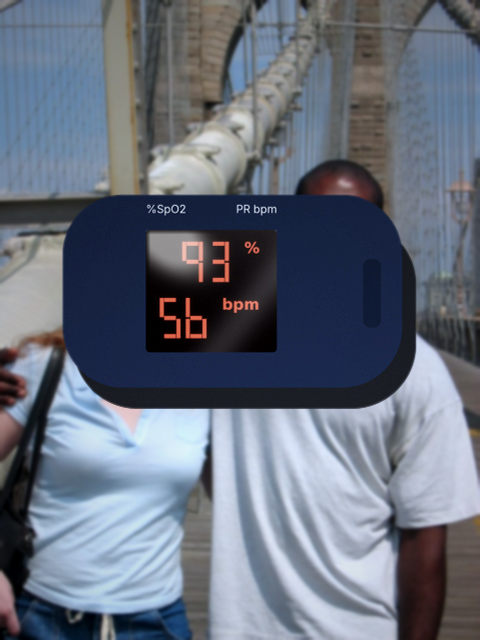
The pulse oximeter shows 93%
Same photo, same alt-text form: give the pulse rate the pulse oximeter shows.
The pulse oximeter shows 56bpm
